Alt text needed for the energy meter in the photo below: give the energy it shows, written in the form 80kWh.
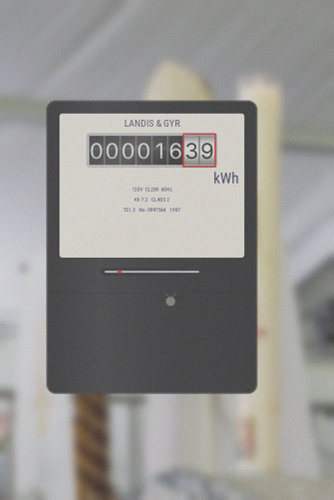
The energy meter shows 16.39kWh
